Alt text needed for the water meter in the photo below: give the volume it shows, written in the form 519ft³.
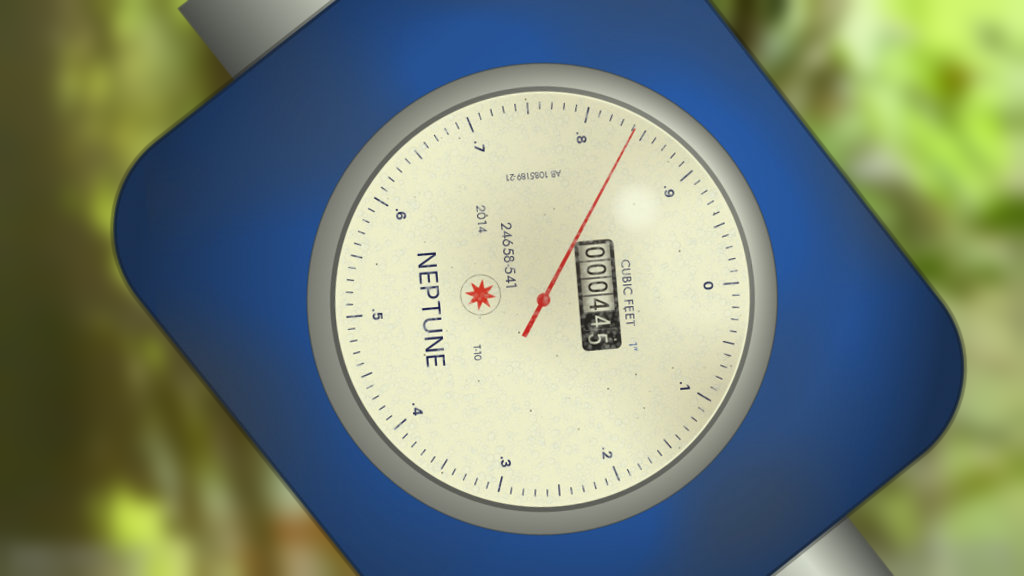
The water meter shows 444.84ft³
